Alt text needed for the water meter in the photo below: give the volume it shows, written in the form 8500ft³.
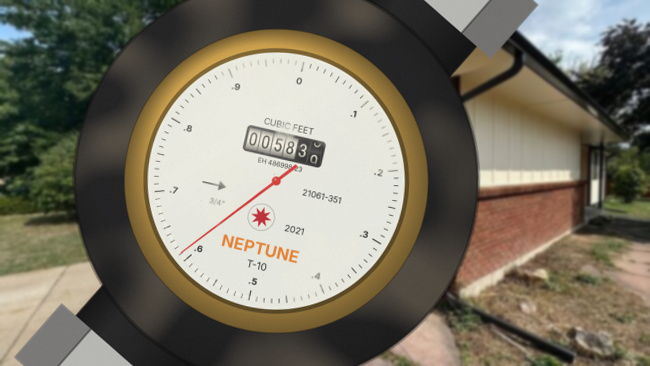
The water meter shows 5838.61ft³
